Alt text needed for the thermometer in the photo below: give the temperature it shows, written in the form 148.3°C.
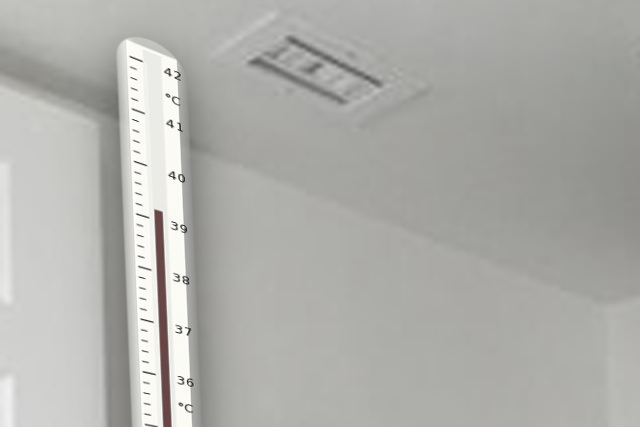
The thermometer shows 39.2°C
